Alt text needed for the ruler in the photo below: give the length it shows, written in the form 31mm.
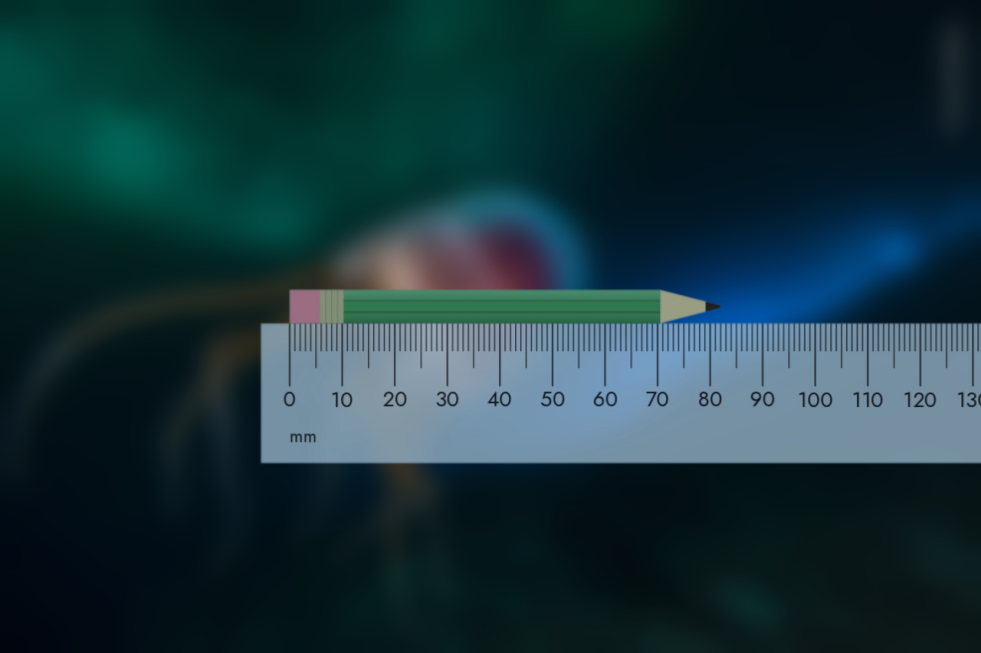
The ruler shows 82mm
